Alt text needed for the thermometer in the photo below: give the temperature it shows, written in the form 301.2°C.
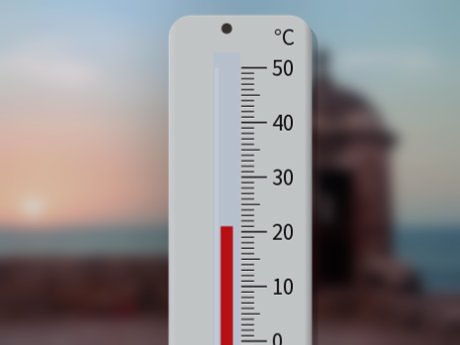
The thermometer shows 21°C
